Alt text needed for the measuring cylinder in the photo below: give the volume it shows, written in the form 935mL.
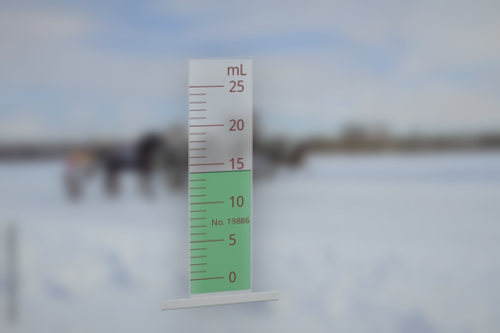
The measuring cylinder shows 14mL
